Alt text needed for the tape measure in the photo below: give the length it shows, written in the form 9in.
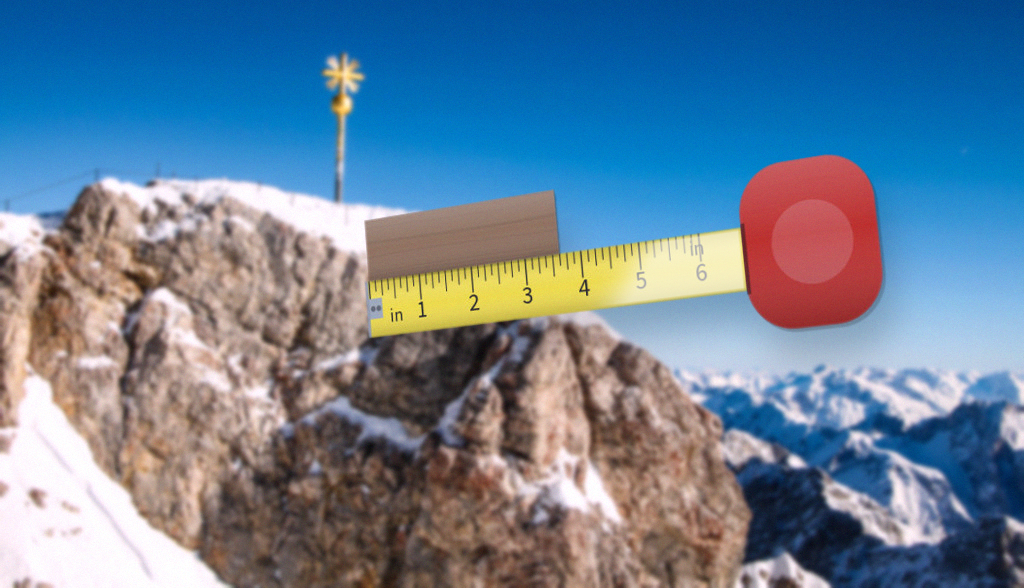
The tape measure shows 3.625in
